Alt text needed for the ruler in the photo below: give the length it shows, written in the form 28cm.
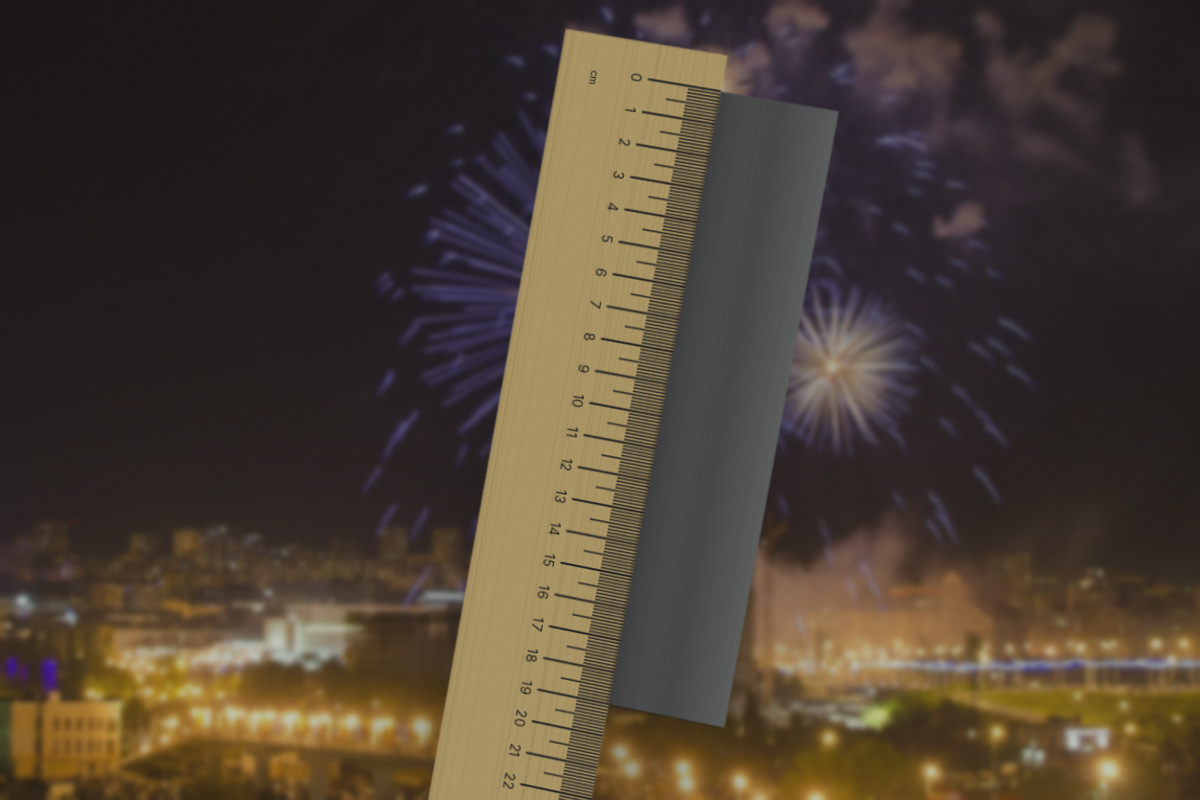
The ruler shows 19cm
